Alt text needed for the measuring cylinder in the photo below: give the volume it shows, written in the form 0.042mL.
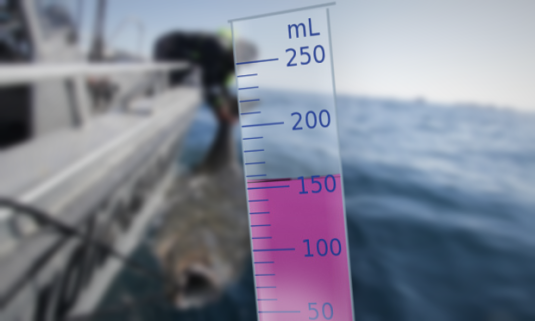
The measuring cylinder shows 155mL
